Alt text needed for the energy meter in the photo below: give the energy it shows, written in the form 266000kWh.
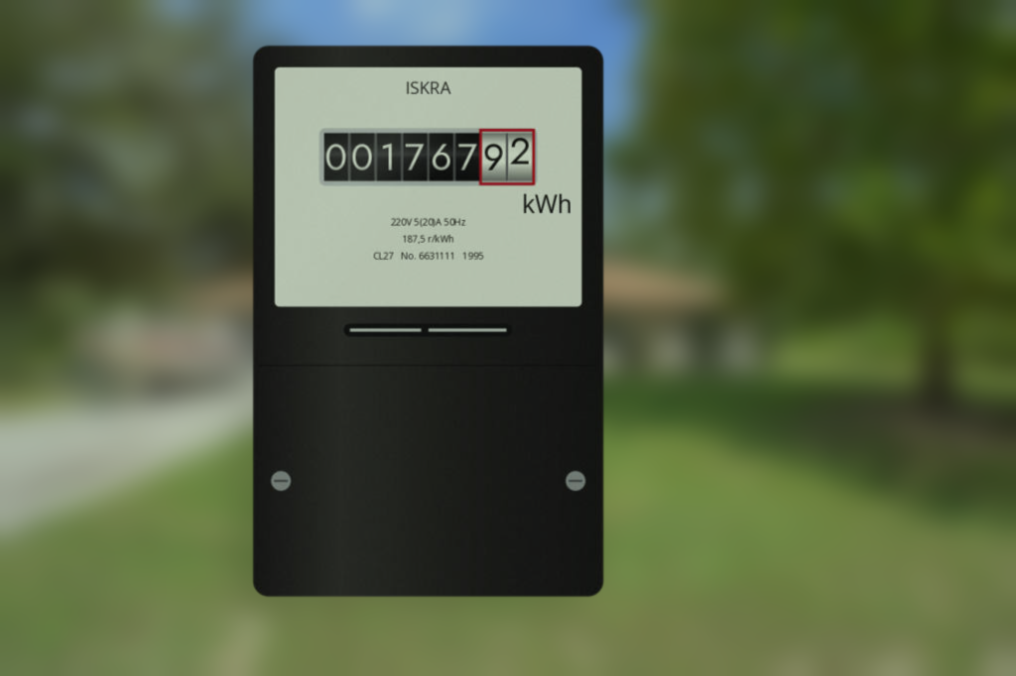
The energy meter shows 1767.92kWh
